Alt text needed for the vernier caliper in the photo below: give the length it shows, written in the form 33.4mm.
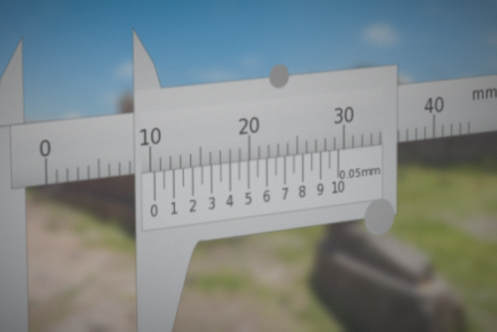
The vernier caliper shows 10.4mm
